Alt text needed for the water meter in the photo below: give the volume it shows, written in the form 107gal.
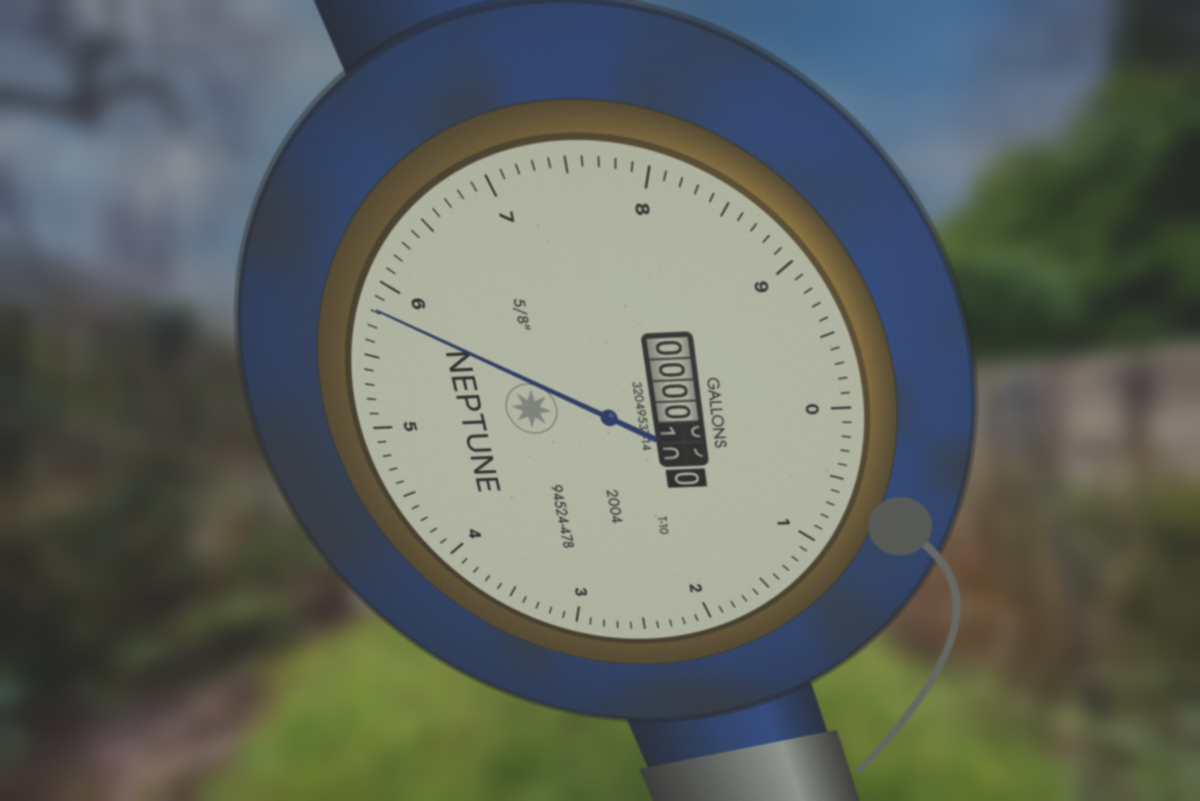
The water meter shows 95.8gal
